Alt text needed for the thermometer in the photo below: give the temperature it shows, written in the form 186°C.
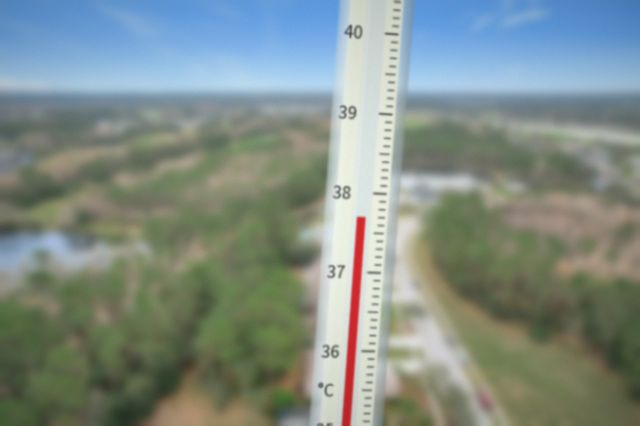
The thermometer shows 37.7°C
